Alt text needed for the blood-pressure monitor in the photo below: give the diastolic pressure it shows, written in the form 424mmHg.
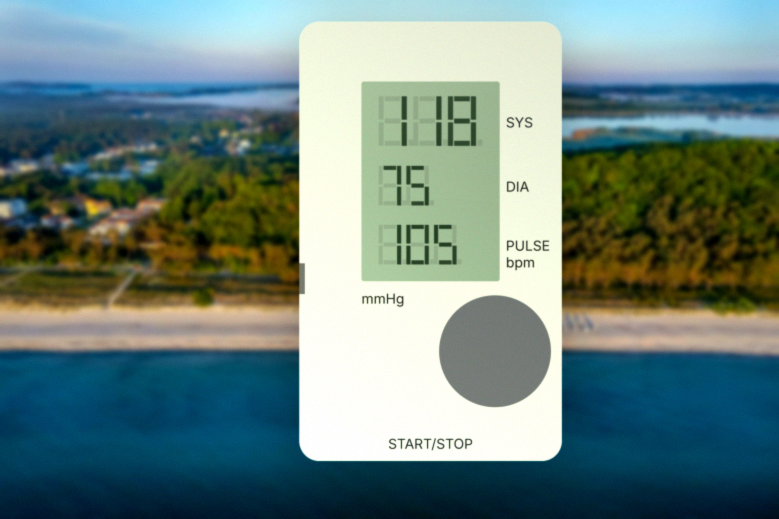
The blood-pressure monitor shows 75mmHg
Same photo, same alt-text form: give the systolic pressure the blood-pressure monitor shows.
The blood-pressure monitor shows 118mmHg
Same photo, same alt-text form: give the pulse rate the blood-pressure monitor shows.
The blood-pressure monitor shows 105bpm
